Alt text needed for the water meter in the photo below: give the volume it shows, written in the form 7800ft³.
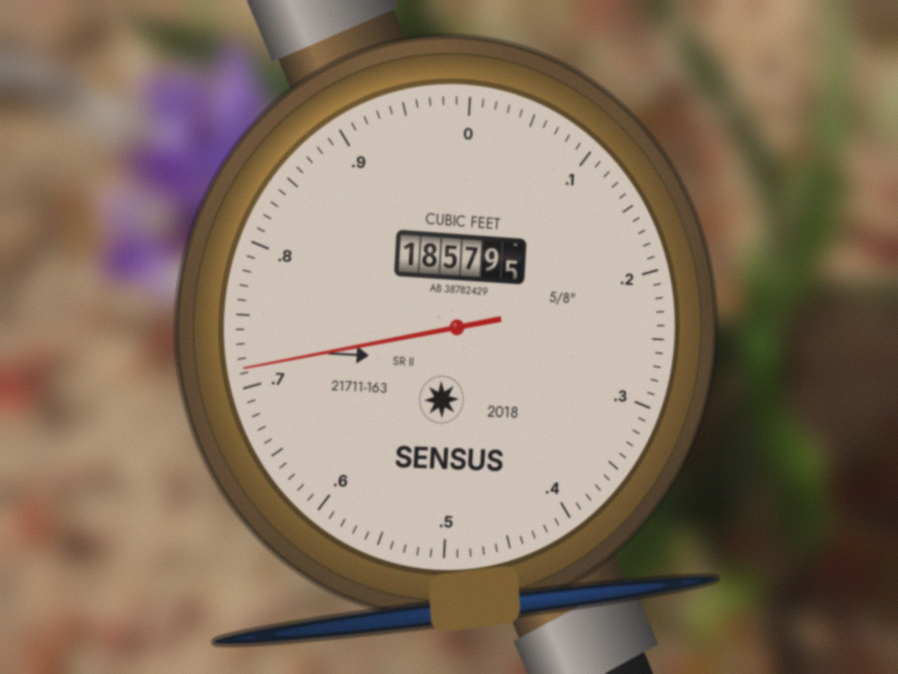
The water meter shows 185794.71ft³
